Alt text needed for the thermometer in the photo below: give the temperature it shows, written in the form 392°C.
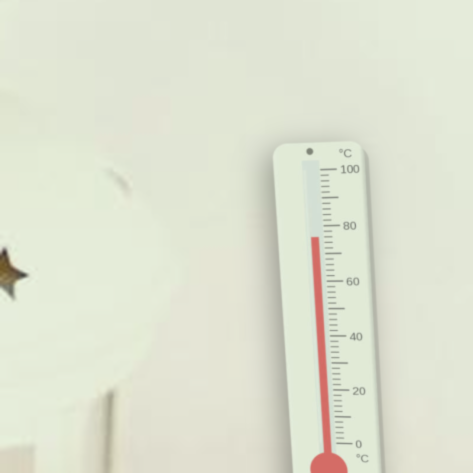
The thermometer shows 76°C
